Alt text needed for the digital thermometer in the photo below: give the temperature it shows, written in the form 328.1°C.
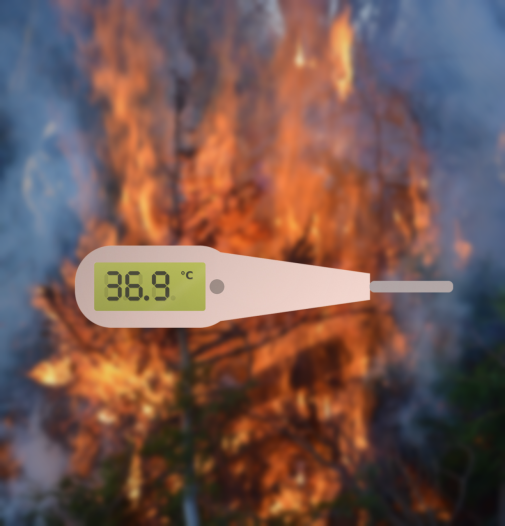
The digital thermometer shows 36.9°C
